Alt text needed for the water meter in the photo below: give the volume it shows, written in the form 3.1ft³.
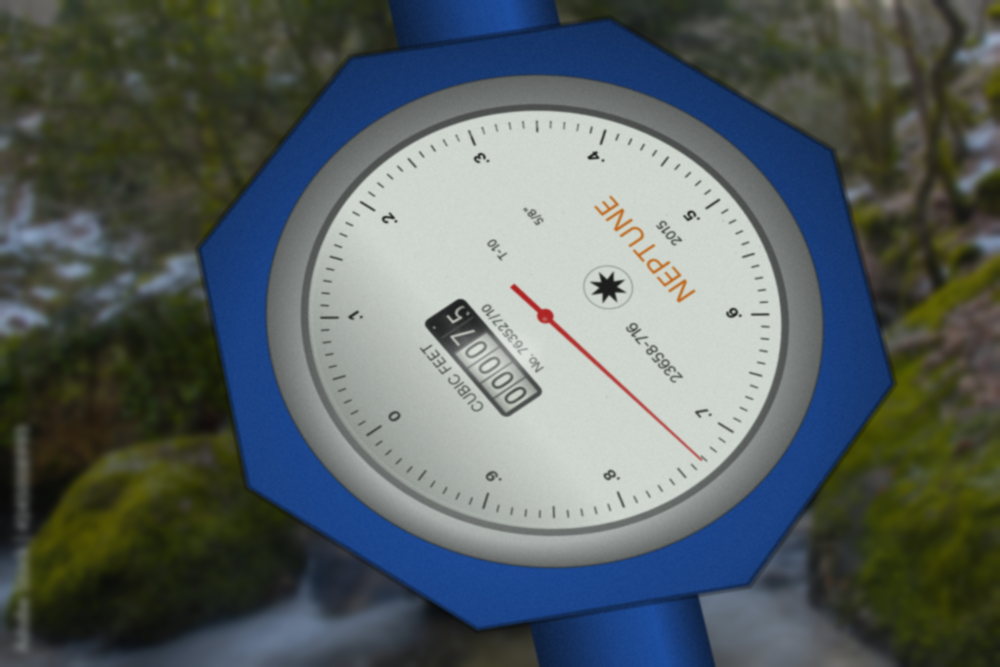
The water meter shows 74.73ft³
